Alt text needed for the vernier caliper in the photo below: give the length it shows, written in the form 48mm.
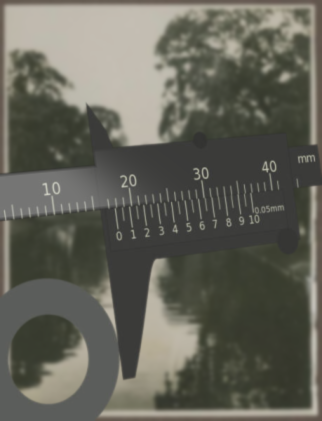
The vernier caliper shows 17.8mm
